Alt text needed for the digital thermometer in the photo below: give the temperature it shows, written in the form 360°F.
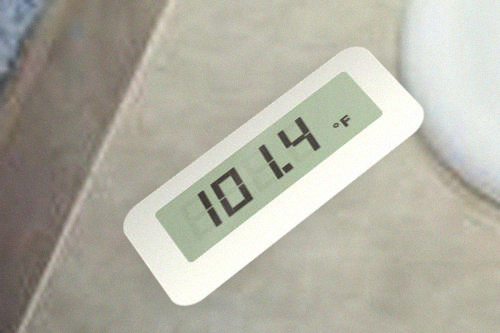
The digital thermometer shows 101.4°F
